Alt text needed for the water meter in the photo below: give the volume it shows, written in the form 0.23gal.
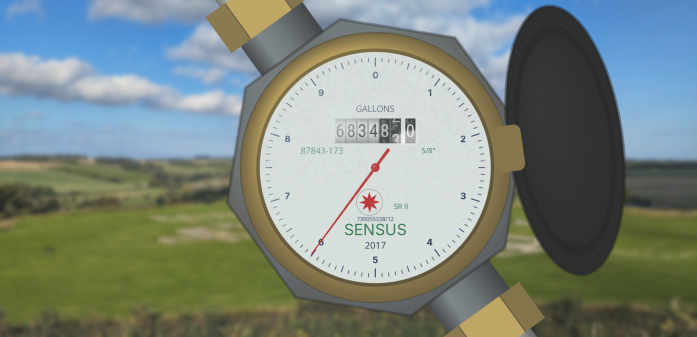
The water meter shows 6834826.0gal
